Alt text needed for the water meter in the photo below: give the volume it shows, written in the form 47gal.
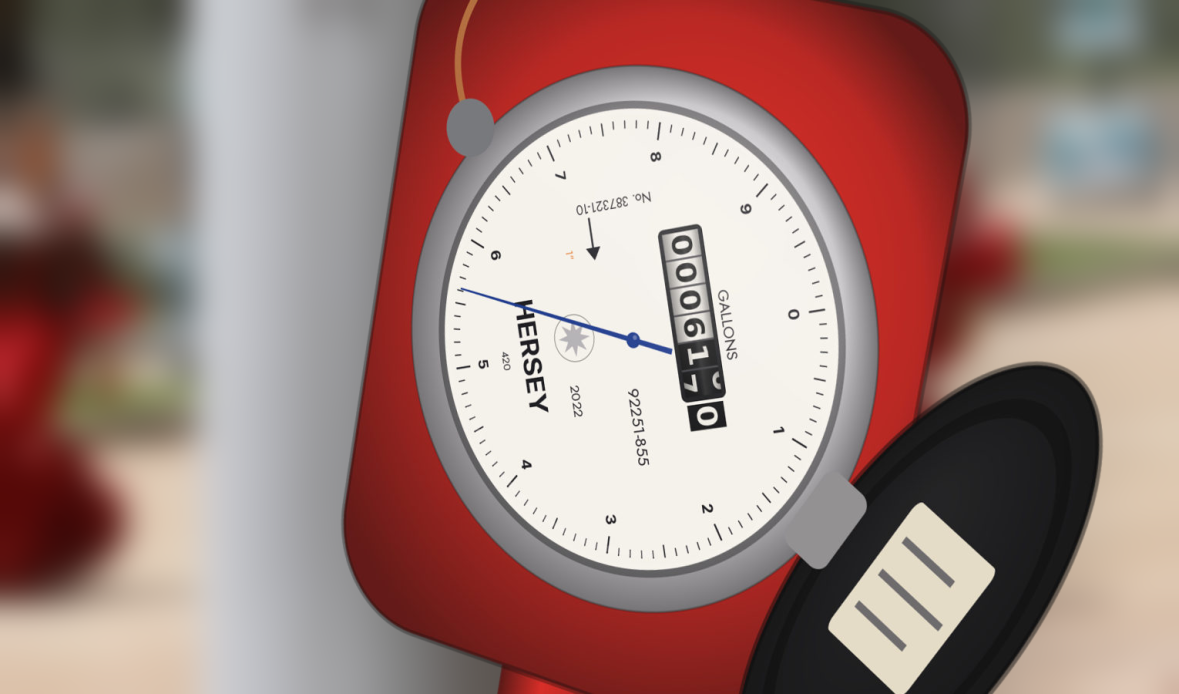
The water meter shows 6165.6gal
